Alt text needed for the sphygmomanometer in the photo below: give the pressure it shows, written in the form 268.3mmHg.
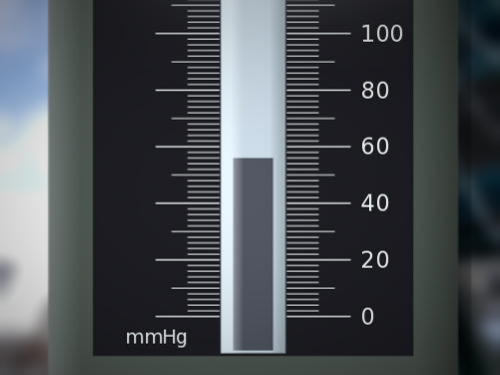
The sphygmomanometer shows 56mmHg
